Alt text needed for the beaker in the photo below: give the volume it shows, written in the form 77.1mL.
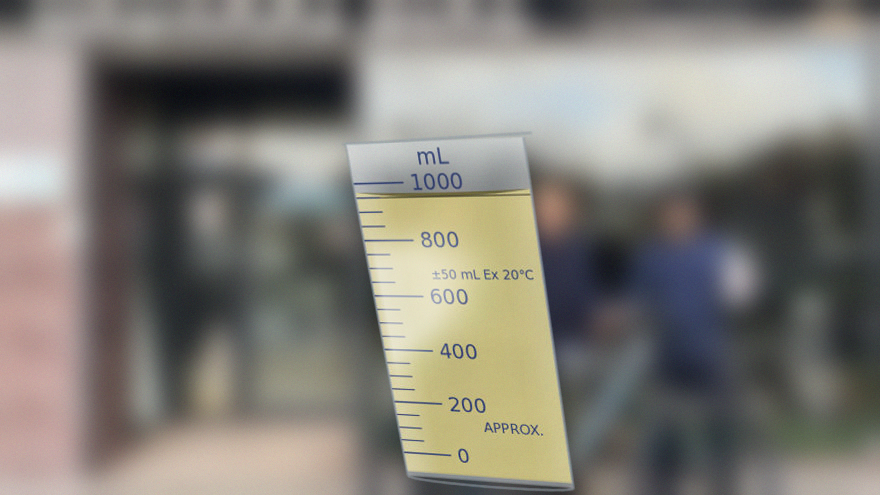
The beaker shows 950mL
